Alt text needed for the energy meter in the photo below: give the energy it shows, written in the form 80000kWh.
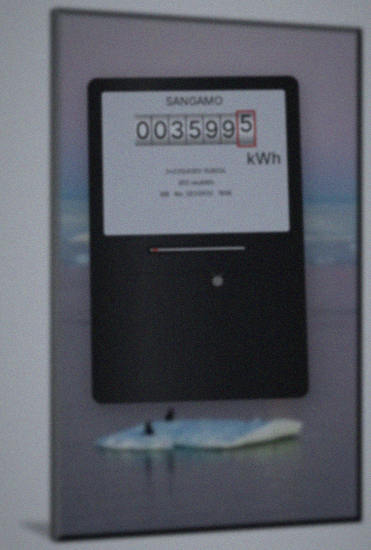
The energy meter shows 3599.5kWh
